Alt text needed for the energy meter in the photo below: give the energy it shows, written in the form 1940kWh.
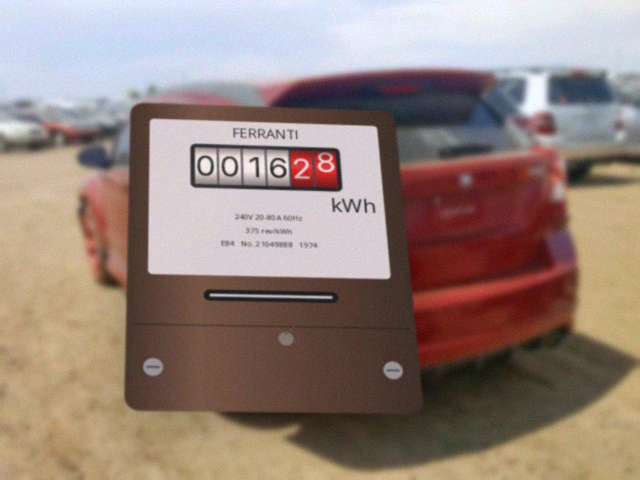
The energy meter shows 16.28kWh
